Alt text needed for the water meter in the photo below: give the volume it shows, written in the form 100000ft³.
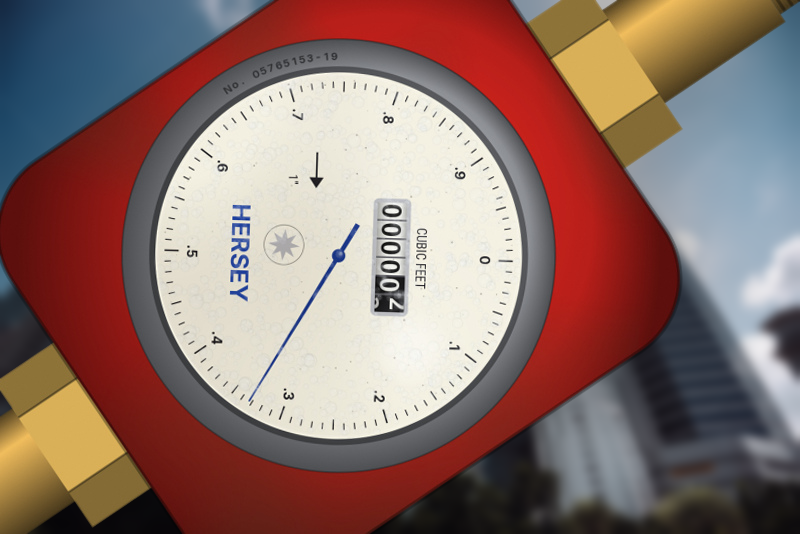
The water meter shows 2.33ft³
